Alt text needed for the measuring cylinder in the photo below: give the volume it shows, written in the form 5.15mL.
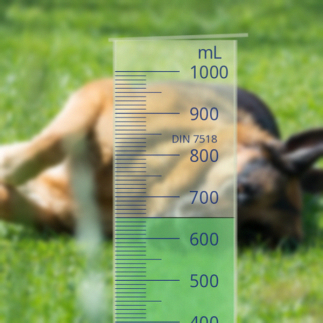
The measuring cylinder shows 650mL
